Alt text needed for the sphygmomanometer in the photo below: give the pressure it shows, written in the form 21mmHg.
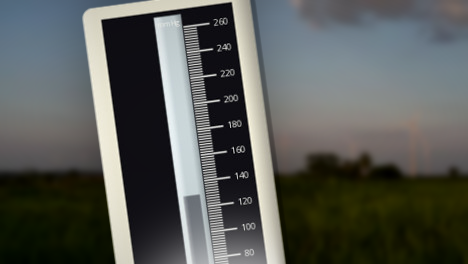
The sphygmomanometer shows 130mmHg
